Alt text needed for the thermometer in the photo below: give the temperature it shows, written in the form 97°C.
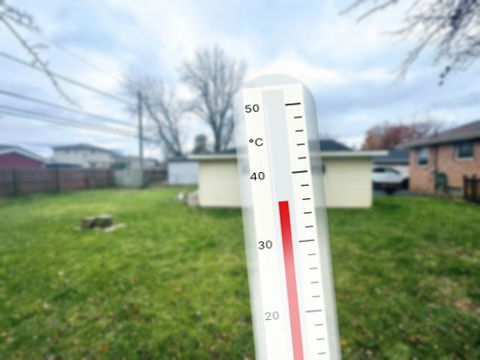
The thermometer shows 36°C
